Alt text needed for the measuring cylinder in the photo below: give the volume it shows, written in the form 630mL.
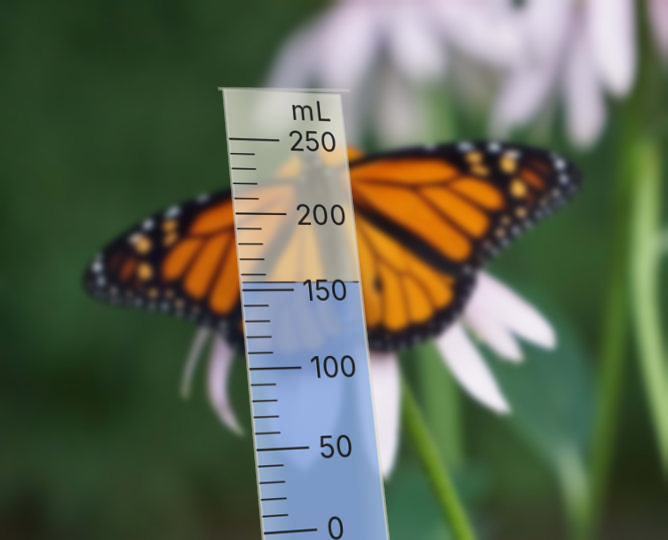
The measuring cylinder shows 155mL
